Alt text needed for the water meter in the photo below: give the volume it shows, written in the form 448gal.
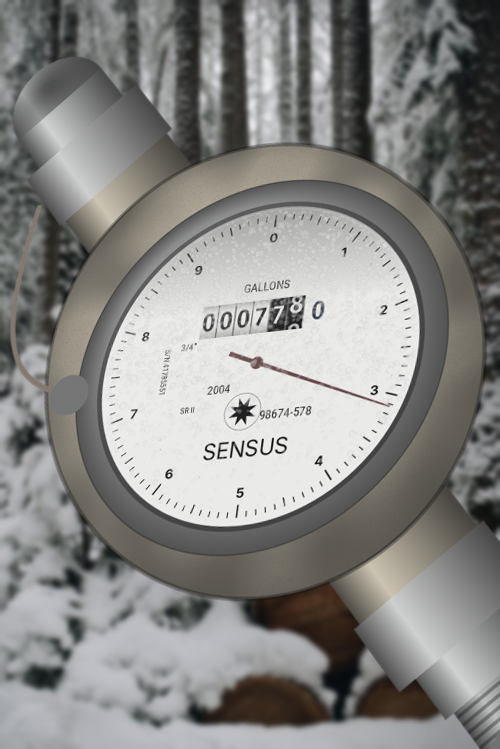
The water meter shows 7783.1gal
